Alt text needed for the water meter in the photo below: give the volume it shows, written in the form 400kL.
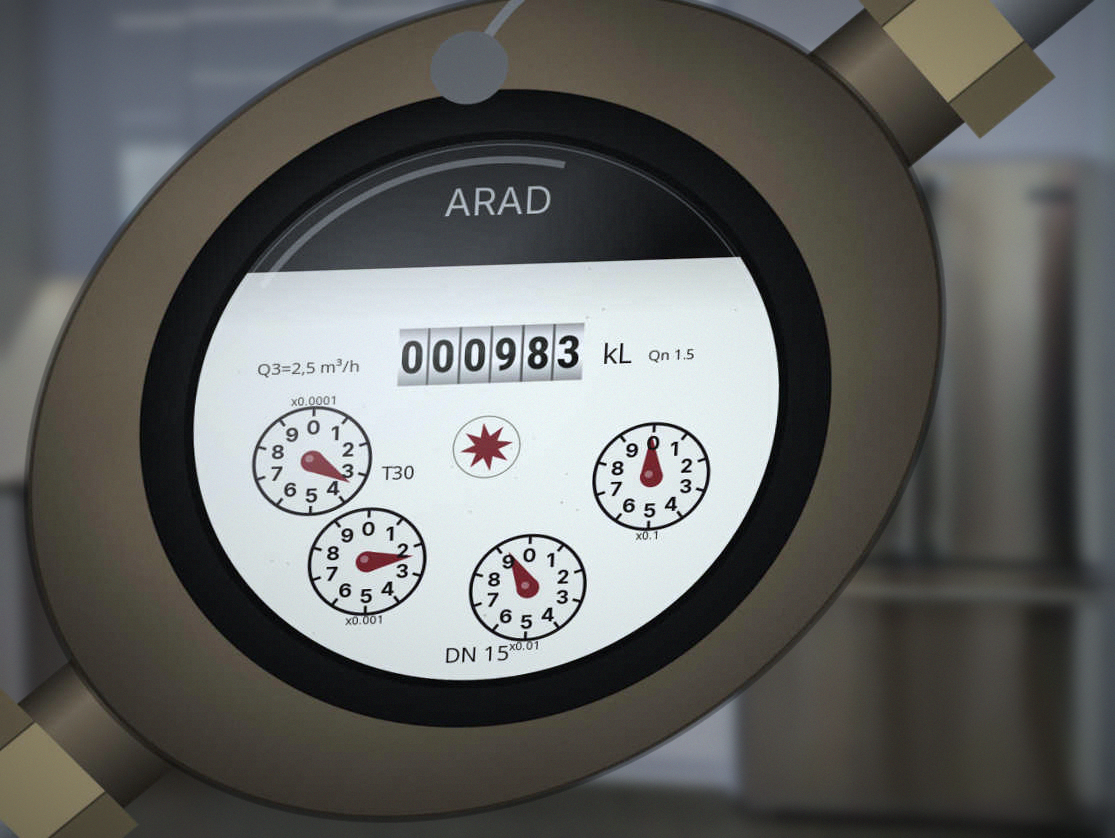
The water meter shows 982.9923kL
